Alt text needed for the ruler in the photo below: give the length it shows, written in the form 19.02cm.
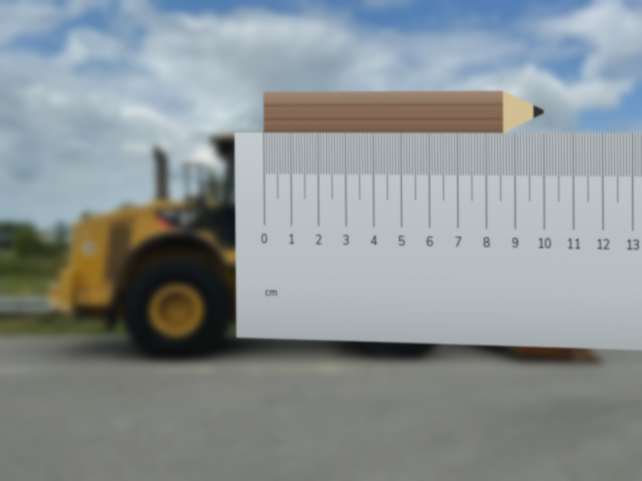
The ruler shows 10cm
